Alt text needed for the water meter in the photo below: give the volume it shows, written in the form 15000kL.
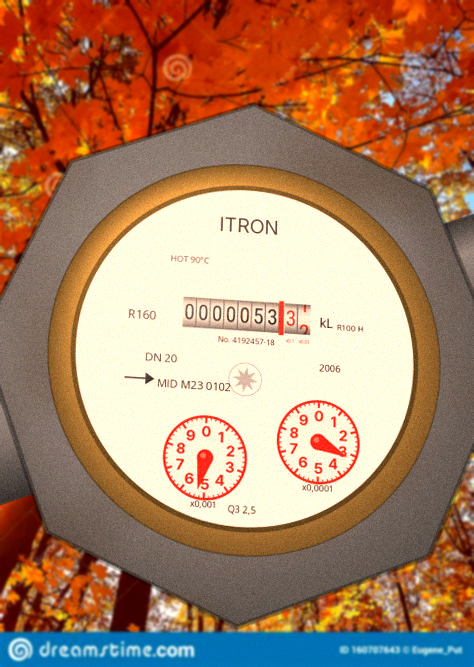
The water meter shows 53.3153kL
